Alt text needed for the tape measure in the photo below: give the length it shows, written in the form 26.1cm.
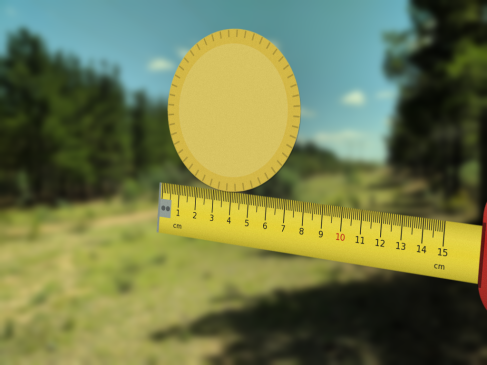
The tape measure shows 7.5cm
